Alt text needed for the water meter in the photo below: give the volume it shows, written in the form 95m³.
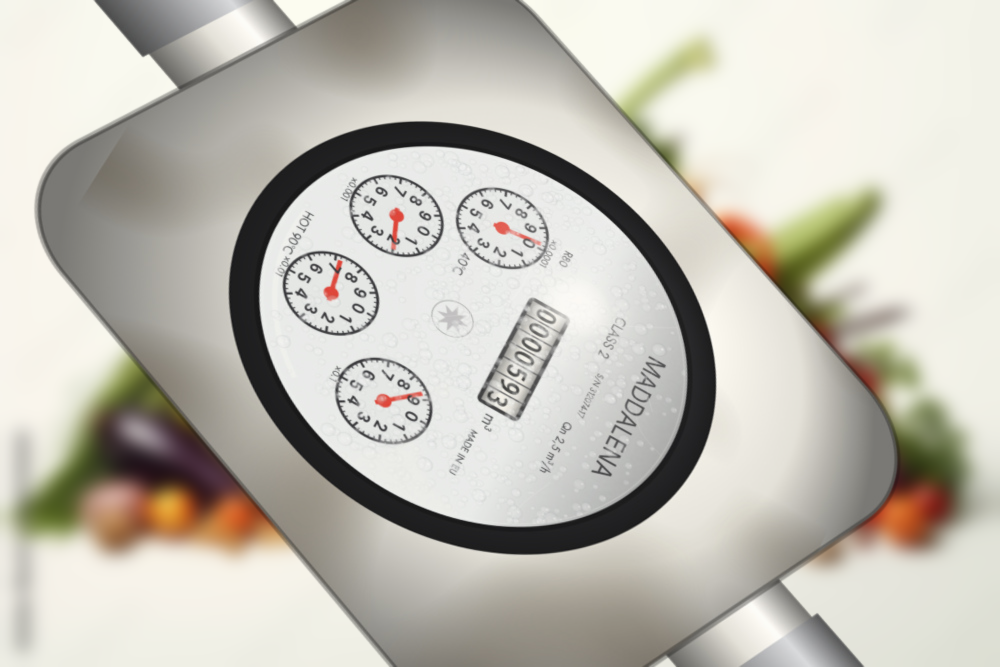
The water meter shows 592.8719m³
